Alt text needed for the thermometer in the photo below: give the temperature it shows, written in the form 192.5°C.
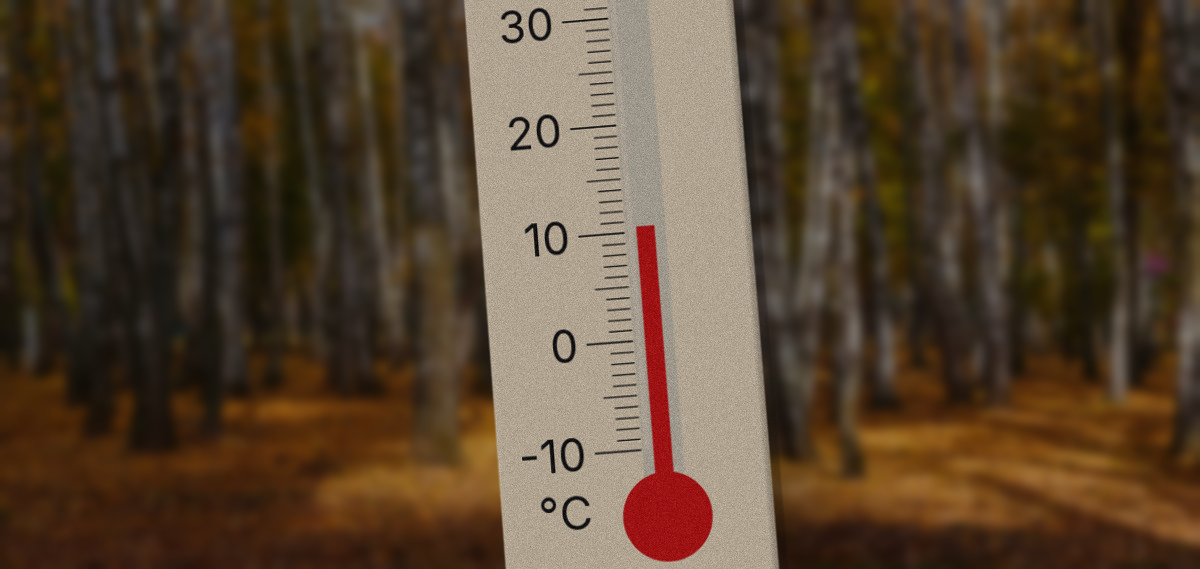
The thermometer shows 10.5°C
